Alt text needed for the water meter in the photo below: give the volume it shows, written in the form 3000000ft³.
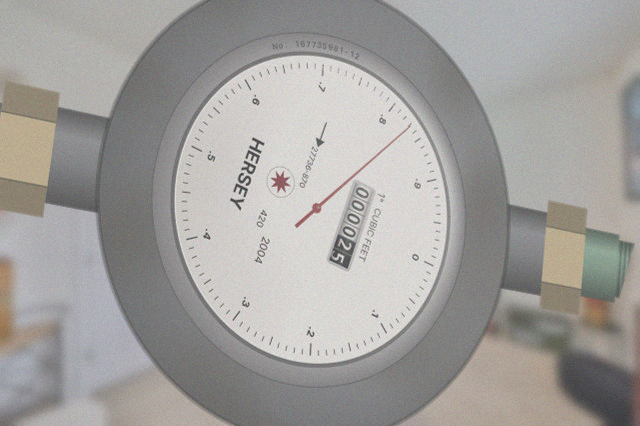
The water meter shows 24.83ft³
